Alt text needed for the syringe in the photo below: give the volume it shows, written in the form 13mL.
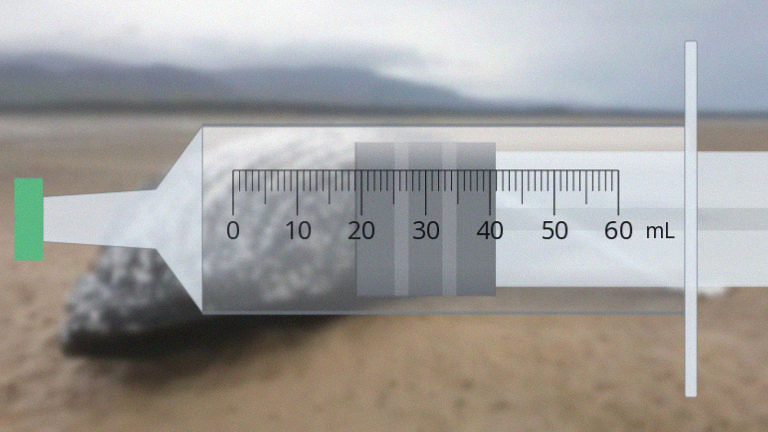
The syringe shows 19mL
